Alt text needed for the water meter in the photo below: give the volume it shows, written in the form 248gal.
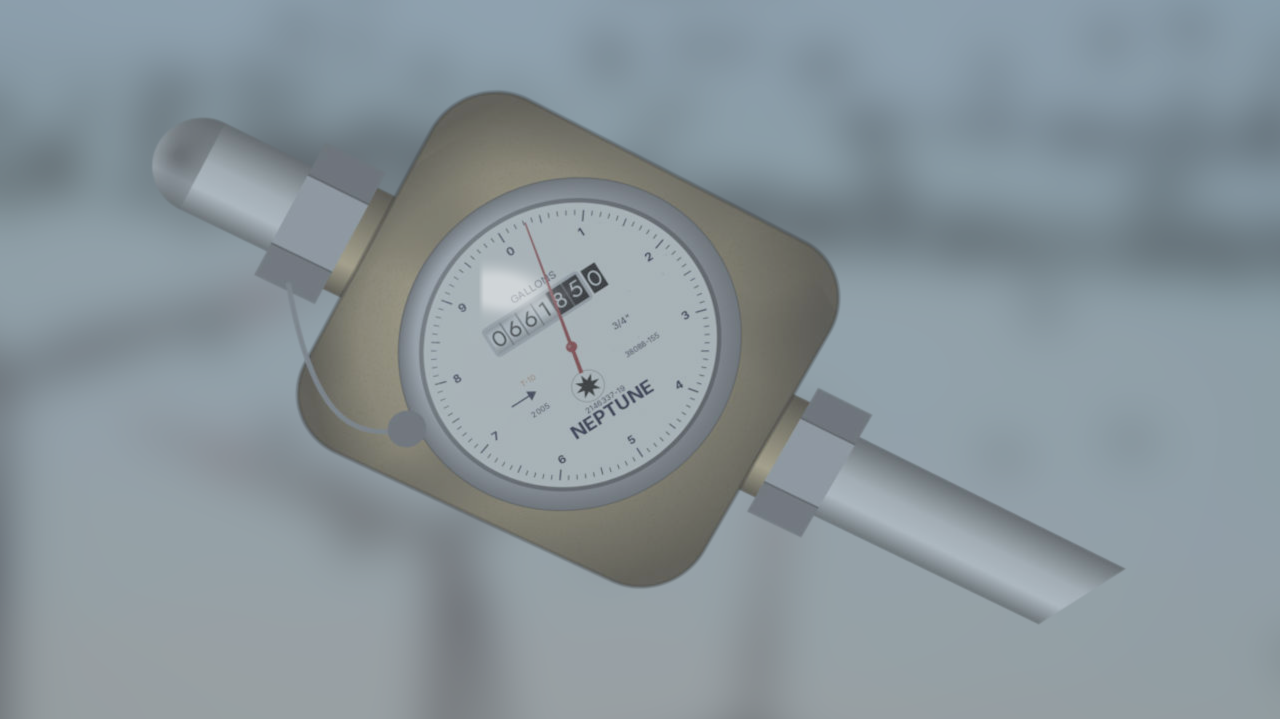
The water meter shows 661850.3gal
